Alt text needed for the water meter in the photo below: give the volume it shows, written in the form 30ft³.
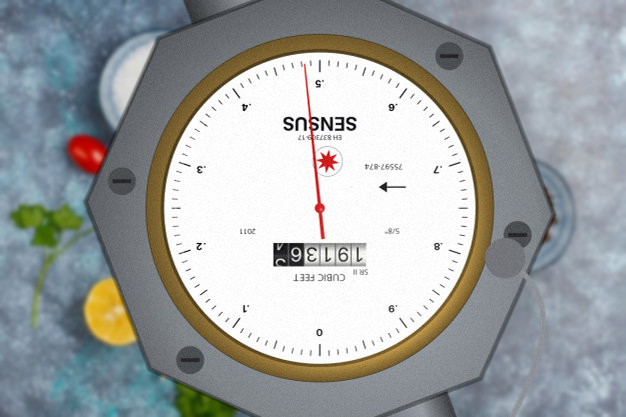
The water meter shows 191363.48ft³
